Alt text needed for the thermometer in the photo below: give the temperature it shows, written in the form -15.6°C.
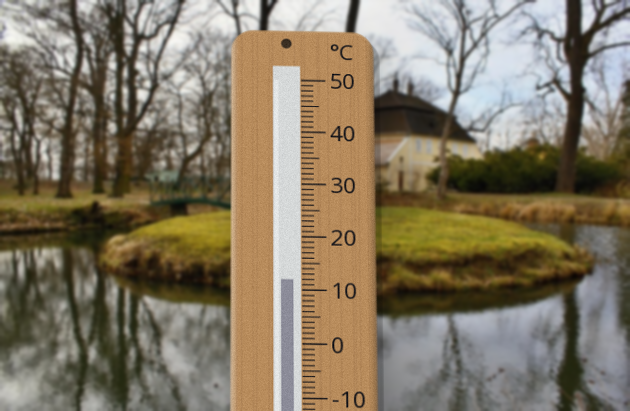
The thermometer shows 12°C
